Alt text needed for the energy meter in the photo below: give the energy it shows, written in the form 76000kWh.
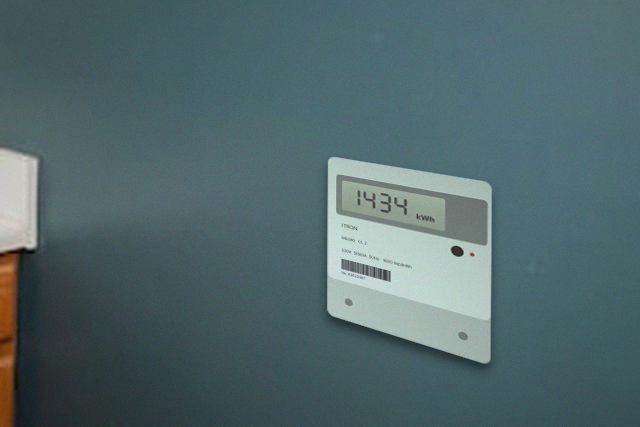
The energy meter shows 1434kWh
